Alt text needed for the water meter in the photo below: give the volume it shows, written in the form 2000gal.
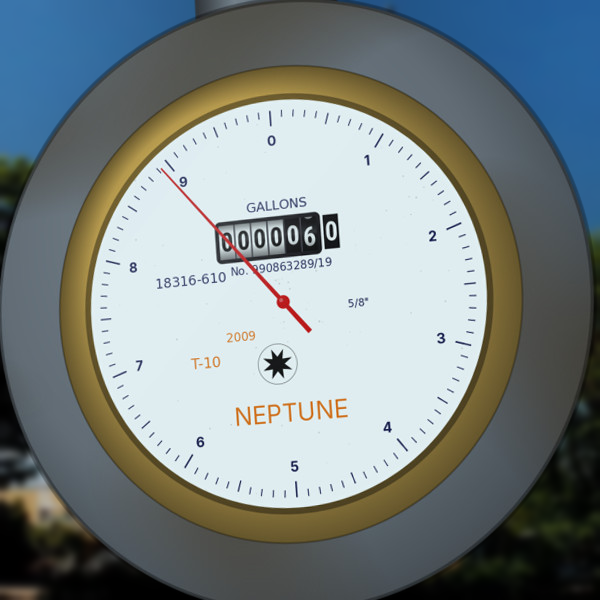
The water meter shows 58.9gal
